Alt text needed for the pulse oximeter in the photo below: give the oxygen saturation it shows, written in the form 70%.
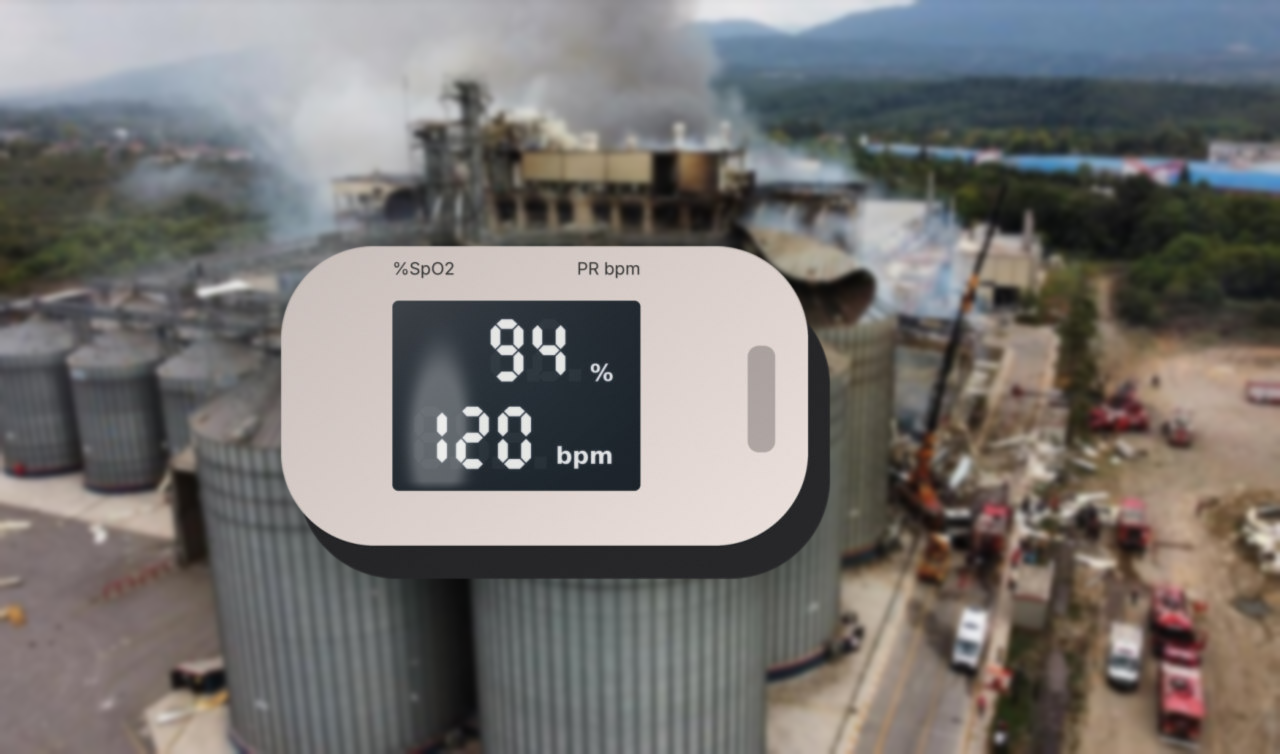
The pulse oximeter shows 94%
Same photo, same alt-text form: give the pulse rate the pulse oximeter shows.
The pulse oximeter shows 120bpm
